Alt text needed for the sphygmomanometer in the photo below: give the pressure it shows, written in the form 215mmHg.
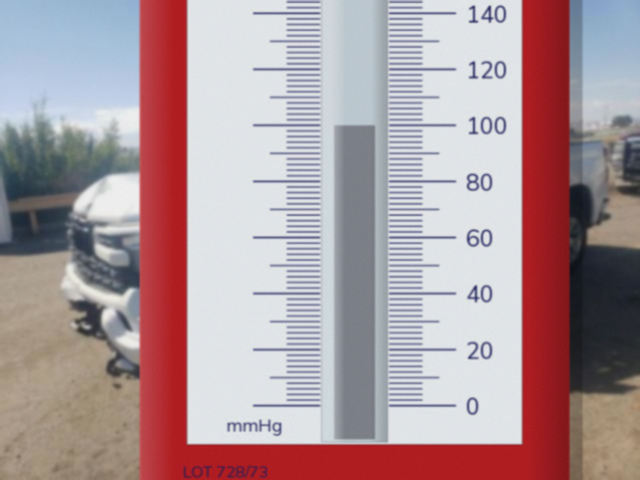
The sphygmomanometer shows 100mmHg
